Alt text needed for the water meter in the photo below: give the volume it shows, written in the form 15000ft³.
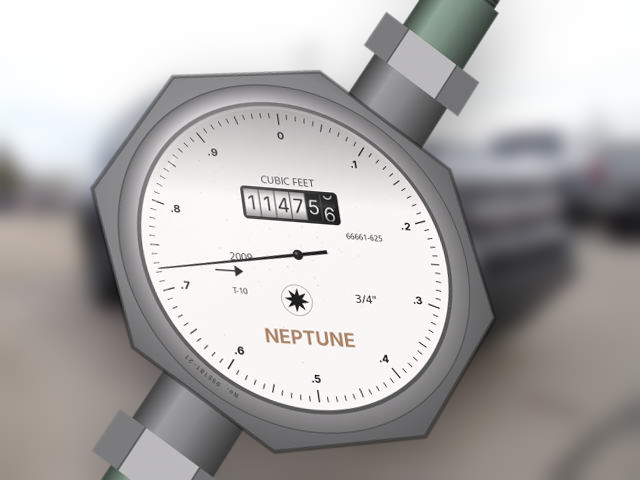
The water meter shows 114755.72ft³
